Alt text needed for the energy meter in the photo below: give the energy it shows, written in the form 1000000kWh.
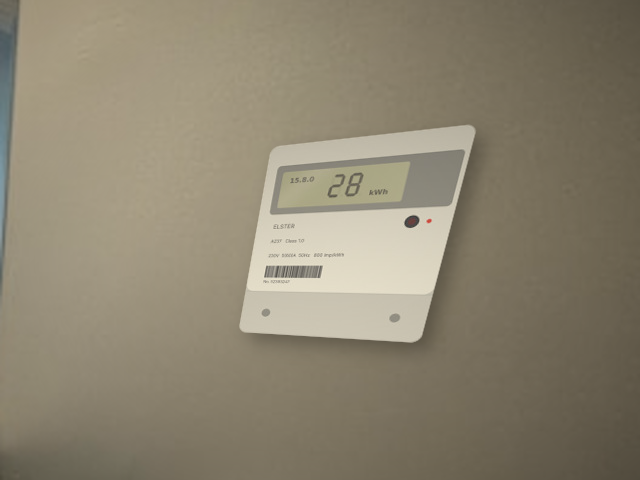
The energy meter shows 28kWh
